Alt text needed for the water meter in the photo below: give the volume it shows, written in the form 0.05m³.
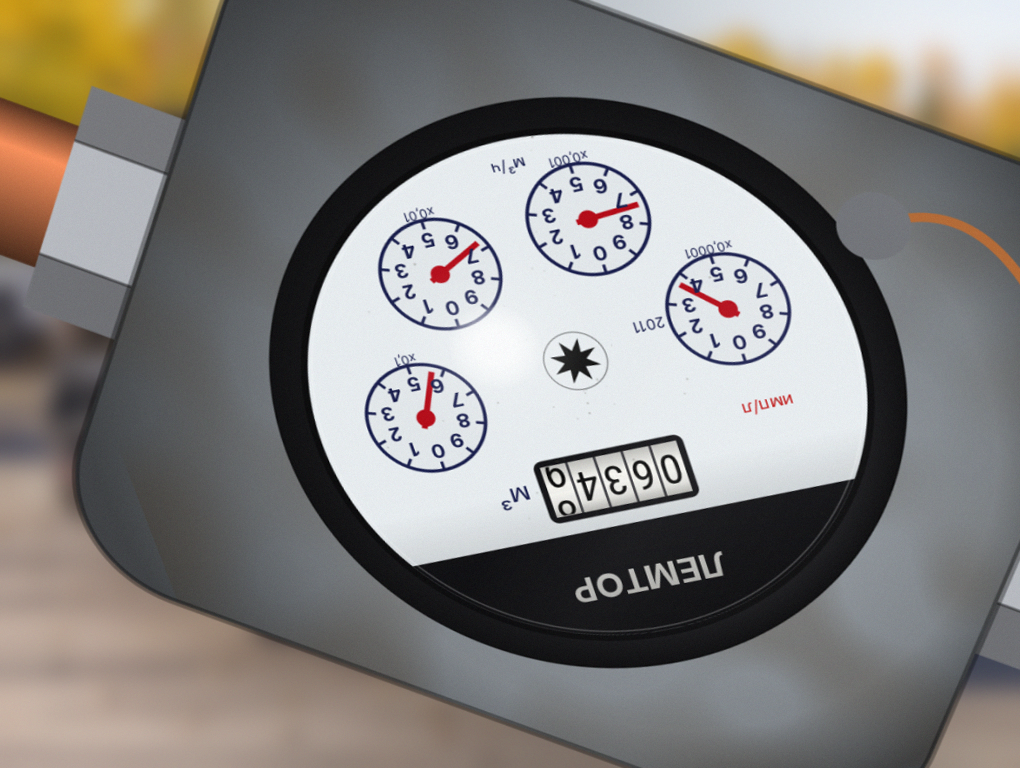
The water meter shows 6348.5673m³
